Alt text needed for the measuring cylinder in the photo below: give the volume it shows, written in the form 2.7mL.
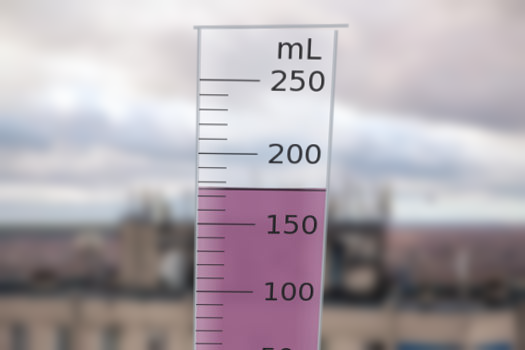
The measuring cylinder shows 175mL
